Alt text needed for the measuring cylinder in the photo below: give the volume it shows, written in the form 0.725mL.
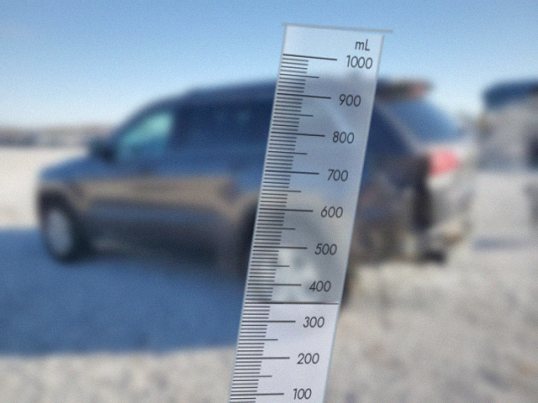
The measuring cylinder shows 350mL
